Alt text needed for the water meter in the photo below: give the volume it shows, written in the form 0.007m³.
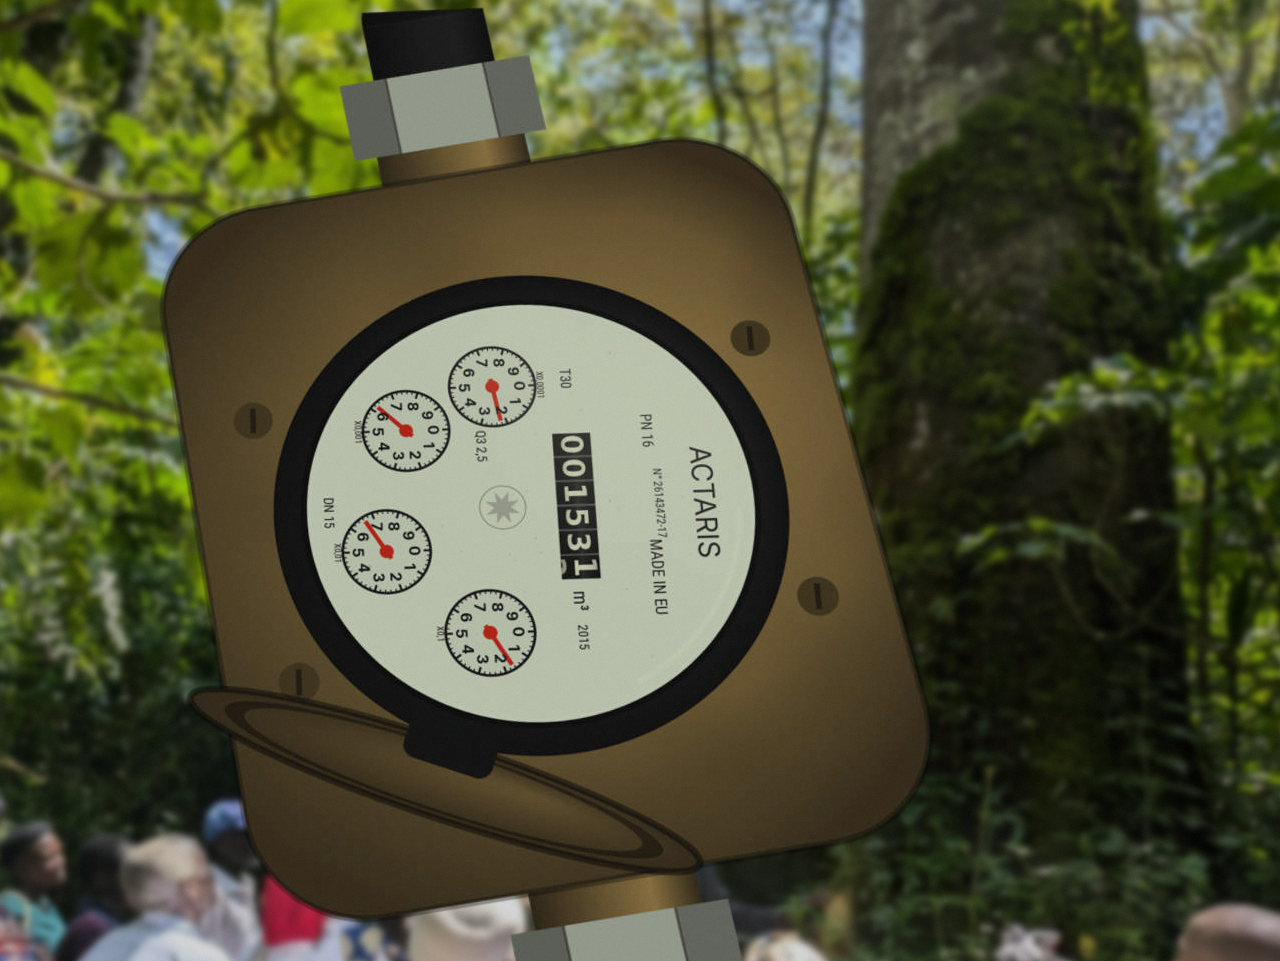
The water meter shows 1531.1662m³
